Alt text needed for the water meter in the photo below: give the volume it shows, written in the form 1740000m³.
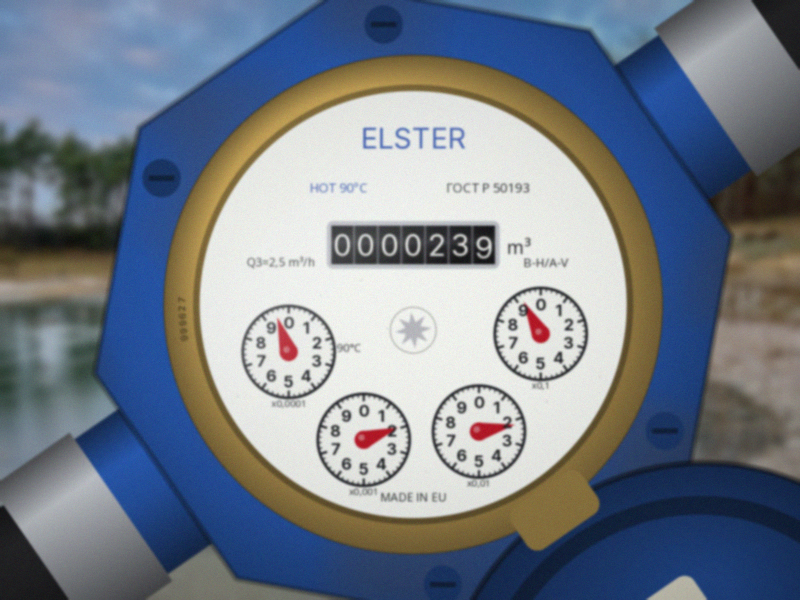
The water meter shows 238.9219m³
